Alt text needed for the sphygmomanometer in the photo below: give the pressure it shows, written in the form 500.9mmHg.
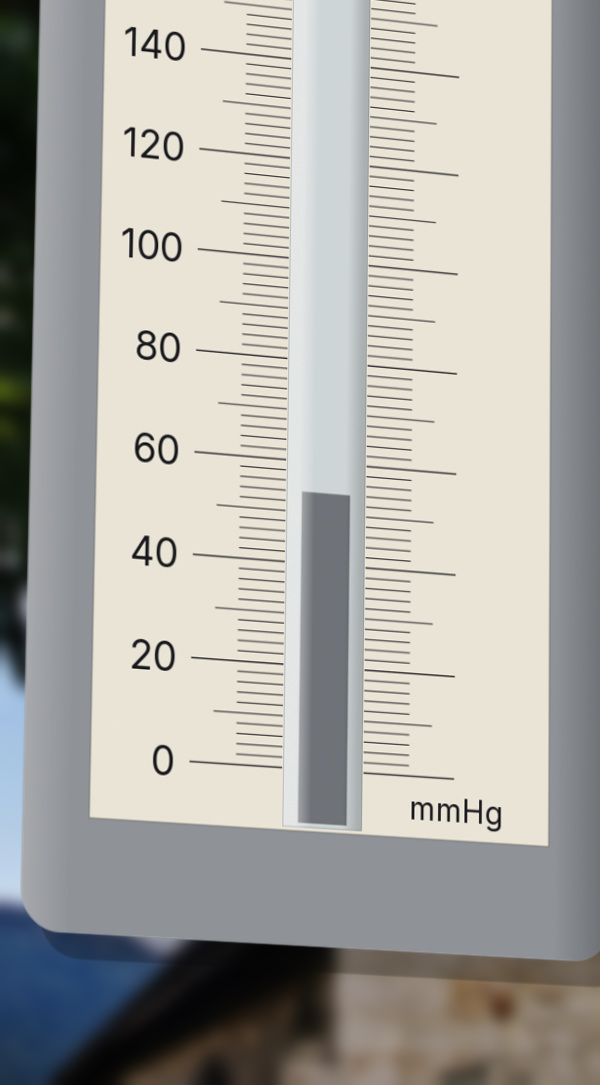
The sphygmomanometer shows 54mmHg
